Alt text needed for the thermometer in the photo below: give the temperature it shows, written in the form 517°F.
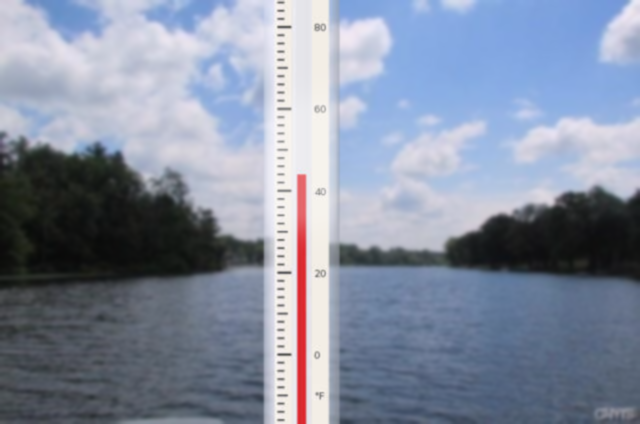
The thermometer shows 44°F
